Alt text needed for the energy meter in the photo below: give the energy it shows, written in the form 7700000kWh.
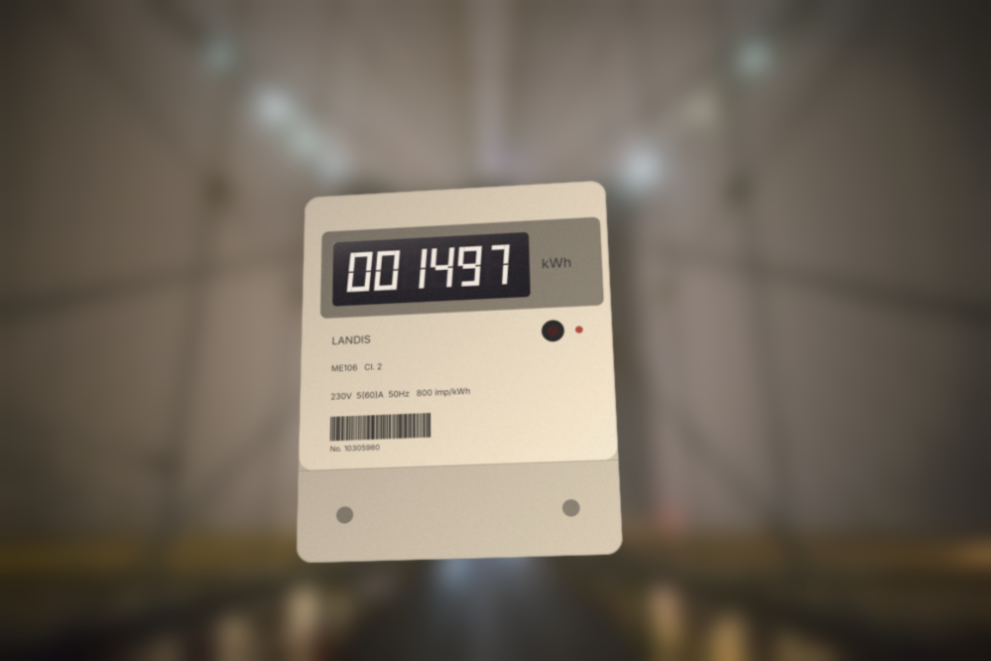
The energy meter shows 1497kWh
